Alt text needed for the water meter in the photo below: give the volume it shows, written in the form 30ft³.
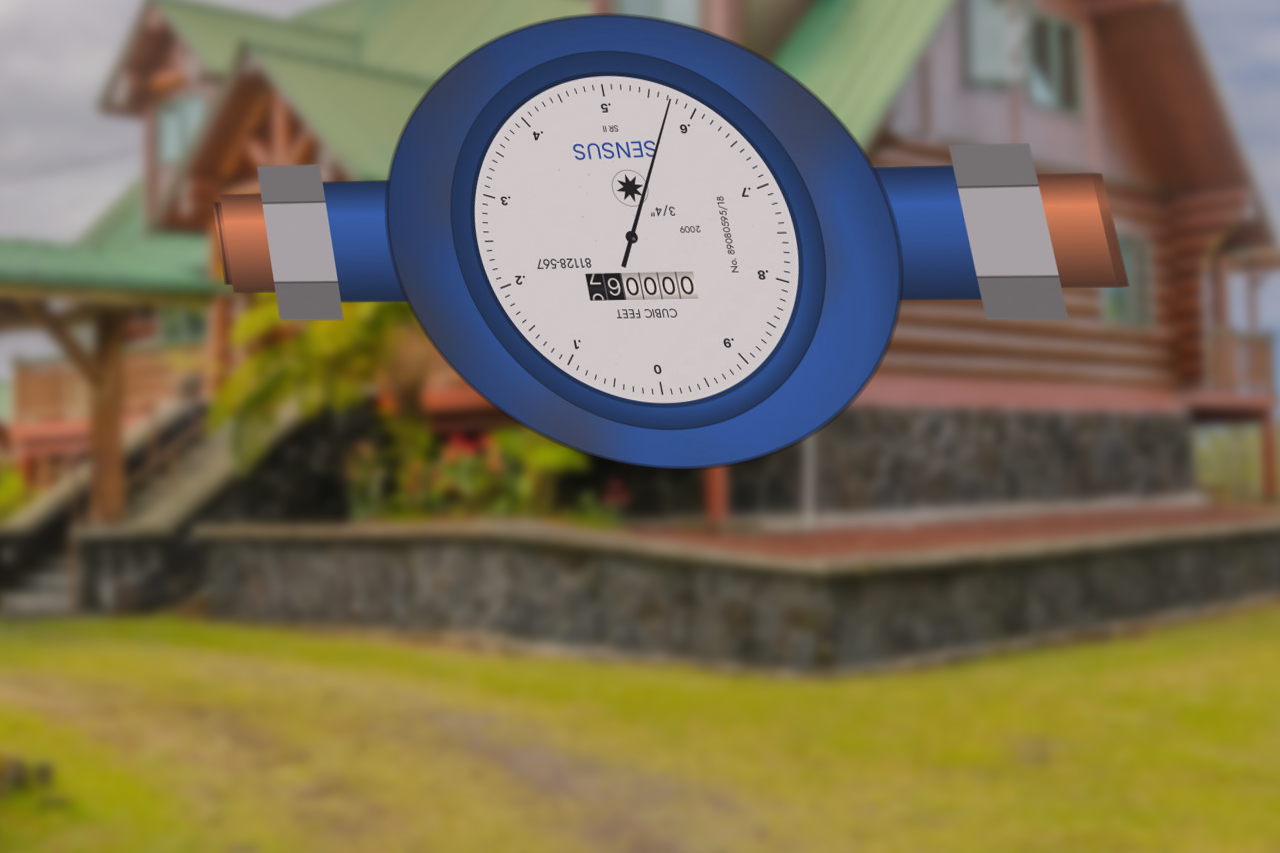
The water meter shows 66.57ft³
